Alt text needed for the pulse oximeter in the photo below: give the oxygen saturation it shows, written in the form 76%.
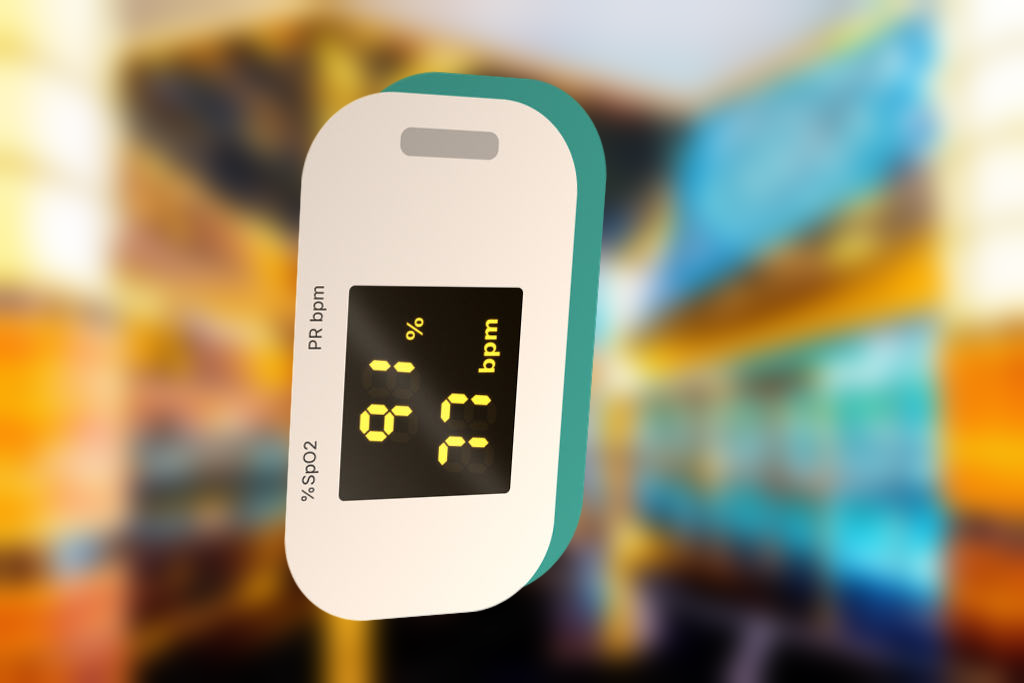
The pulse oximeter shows 91%
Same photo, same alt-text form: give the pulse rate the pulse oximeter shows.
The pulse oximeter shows 77bpm
